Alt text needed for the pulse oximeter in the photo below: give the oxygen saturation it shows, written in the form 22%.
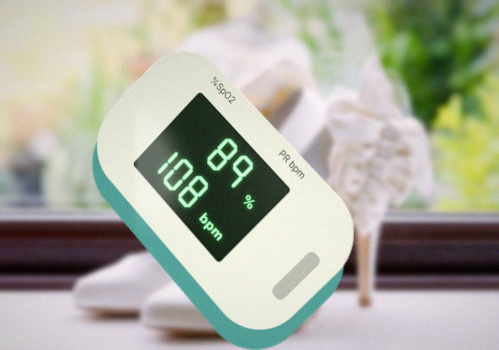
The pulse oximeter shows 89%
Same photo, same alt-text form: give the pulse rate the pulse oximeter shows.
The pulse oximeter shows 108bpm
